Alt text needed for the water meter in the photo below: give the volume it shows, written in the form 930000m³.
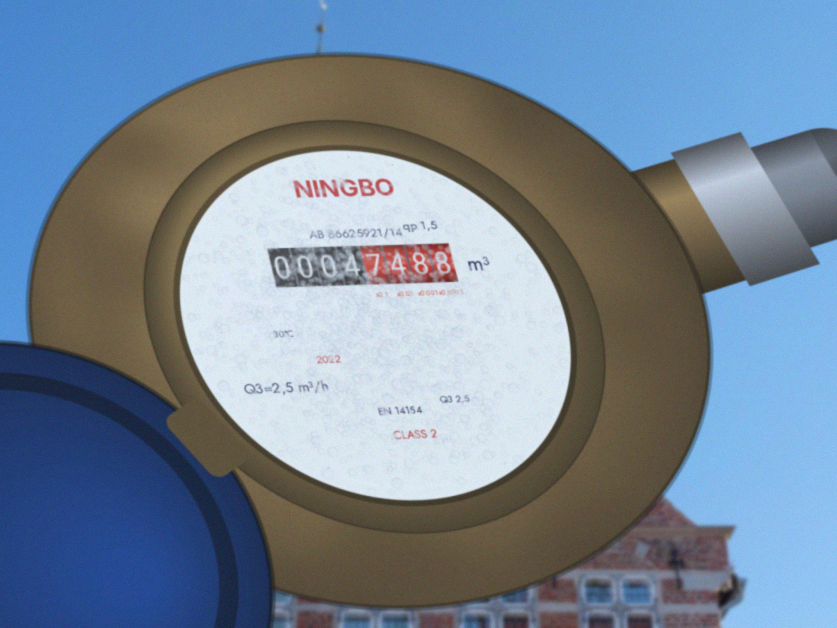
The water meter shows 4.7488m³
